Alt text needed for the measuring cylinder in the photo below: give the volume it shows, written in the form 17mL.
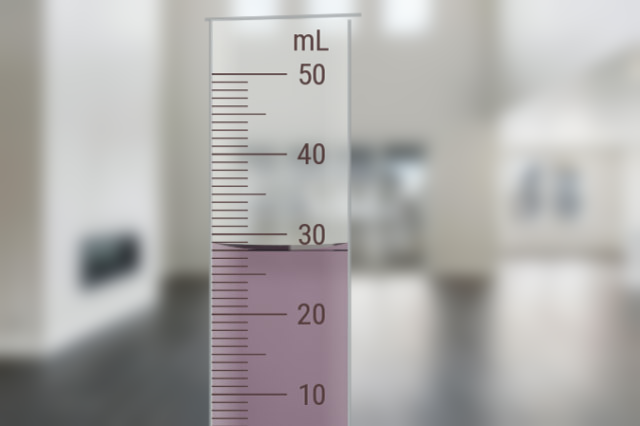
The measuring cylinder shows 28mL
